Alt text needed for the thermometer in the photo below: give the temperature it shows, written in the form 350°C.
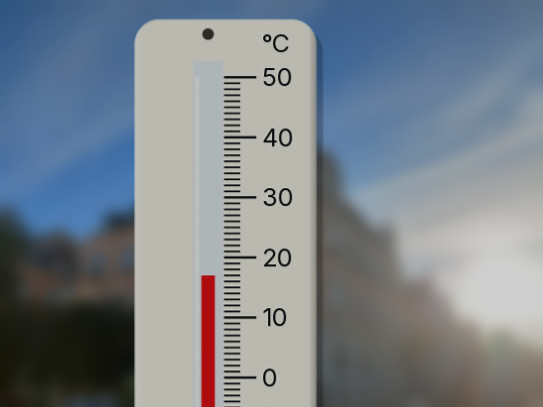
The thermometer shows 17°C
